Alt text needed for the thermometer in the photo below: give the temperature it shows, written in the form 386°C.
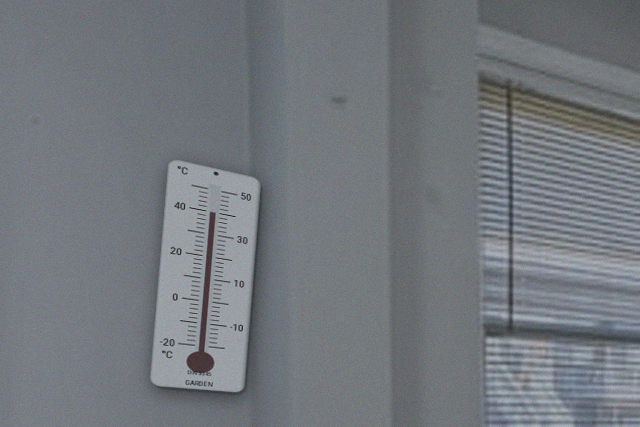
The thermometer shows 40°C
